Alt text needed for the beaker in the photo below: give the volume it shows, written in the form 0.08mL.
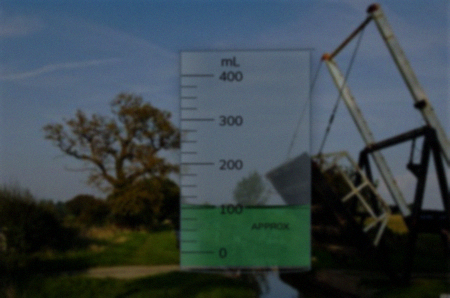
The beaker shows 100mL
